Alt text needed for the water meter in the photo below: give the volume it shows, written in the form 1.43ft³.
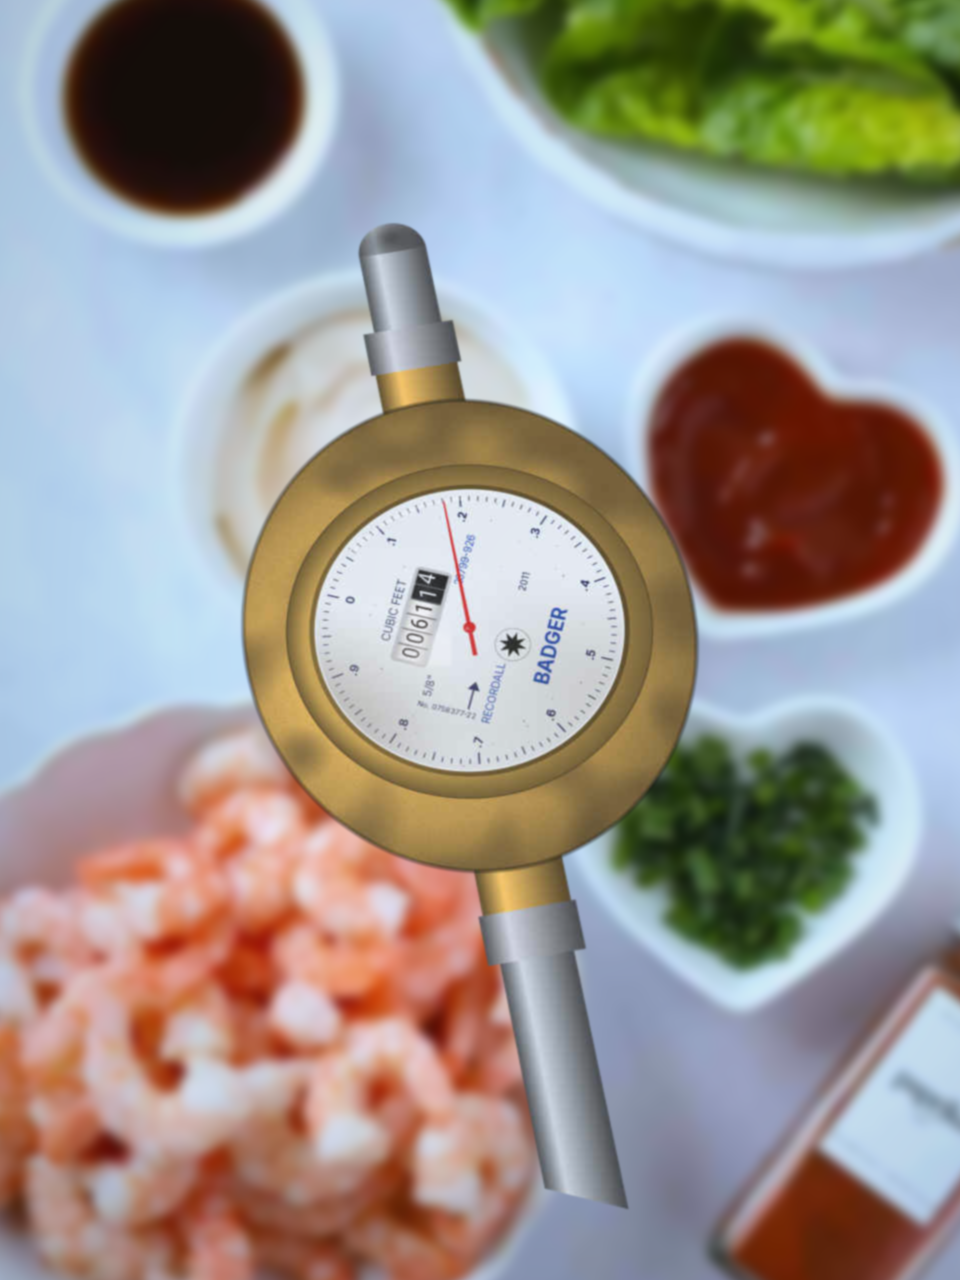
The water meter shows 6114.18ft³
